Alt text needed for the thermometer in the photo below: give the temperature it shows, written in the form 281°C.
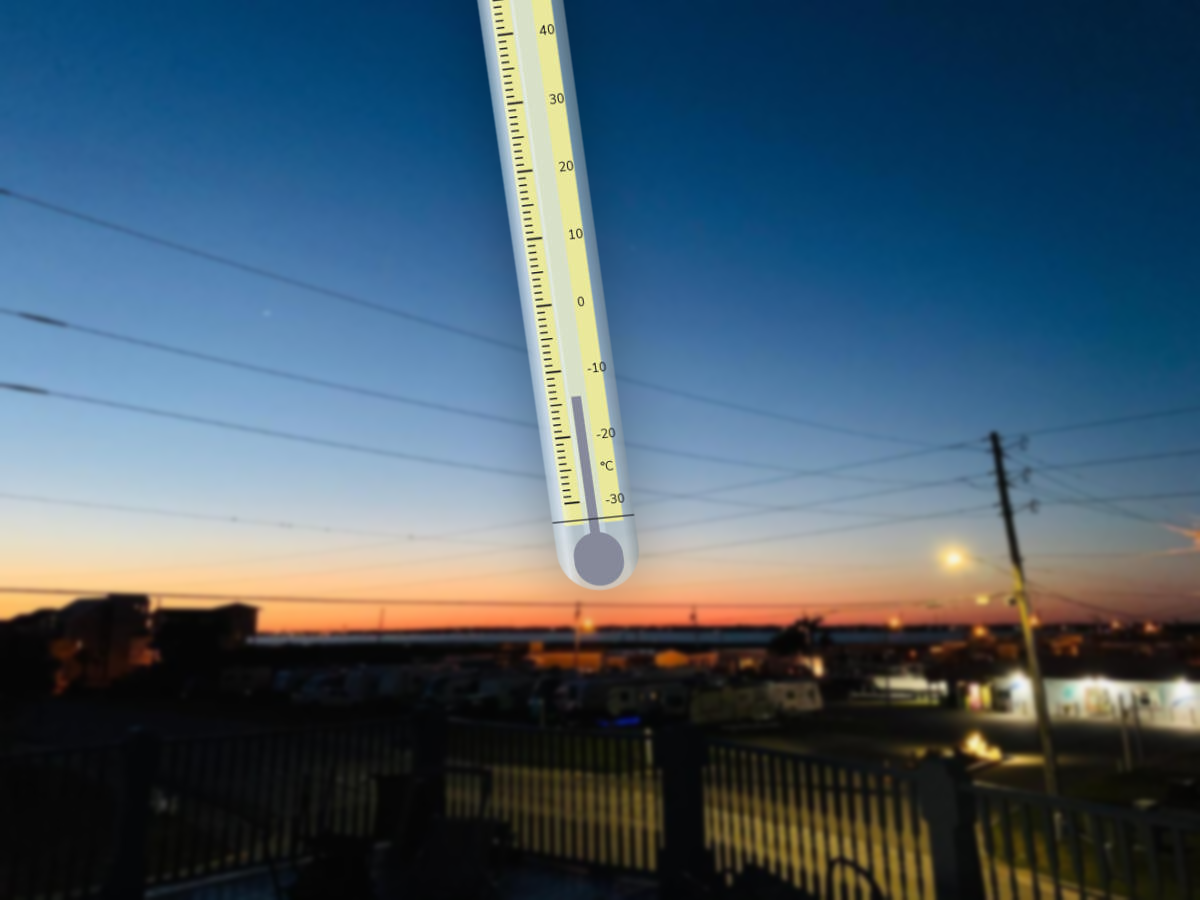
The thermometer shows -14°C
